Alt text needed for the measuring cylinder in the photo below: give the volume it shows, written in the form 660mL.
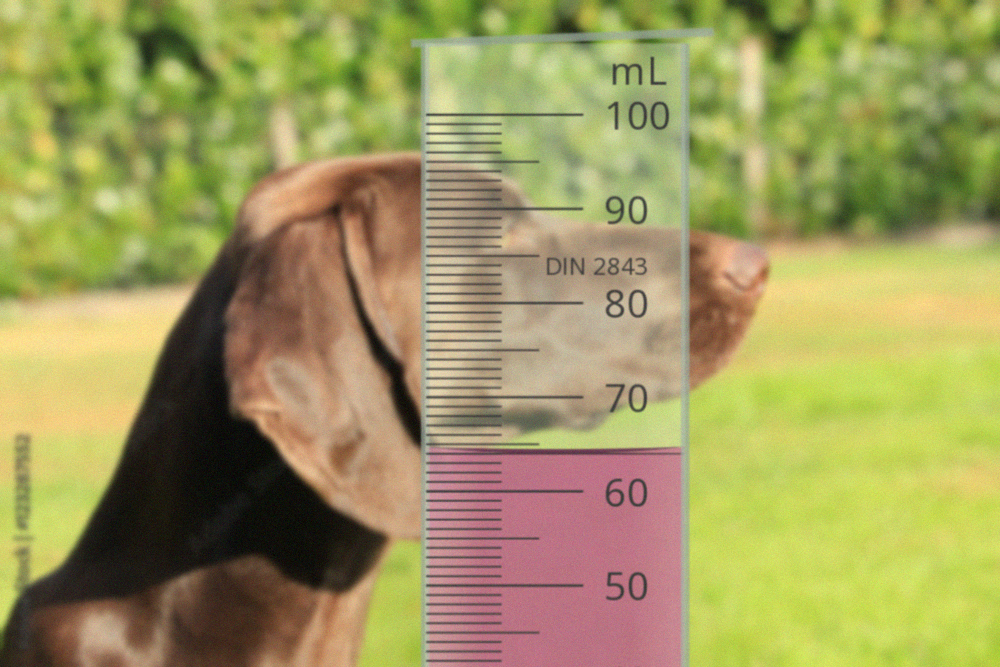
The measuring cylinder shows 64mL
